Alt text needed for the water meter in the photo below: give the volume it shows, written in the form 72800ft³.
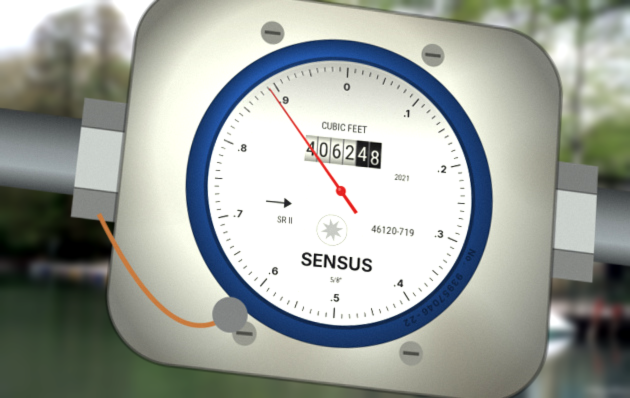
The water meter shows 406247.89ft³
